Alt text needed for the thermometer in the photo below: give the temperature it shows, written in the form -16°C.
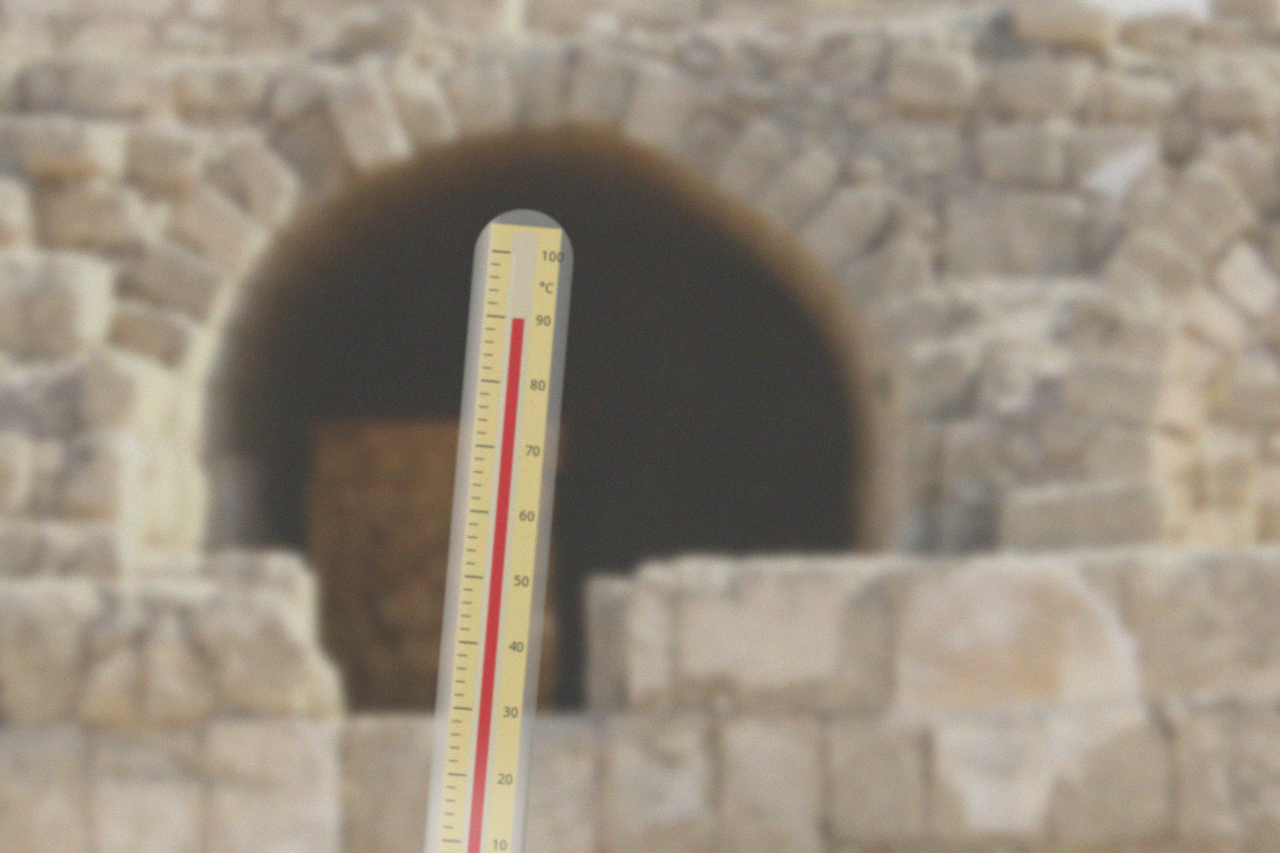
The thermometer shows 90°C
